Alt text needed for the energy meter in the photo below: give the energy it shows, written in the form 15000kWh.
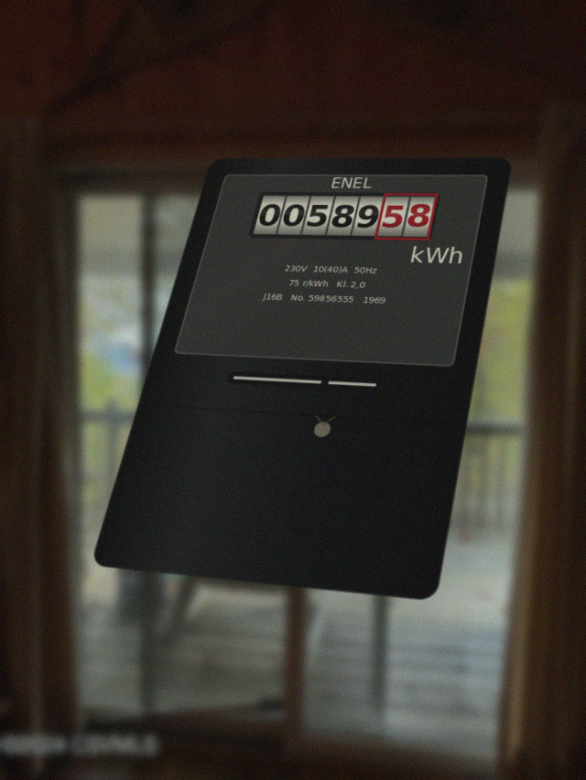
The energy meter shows 589.58kWh
